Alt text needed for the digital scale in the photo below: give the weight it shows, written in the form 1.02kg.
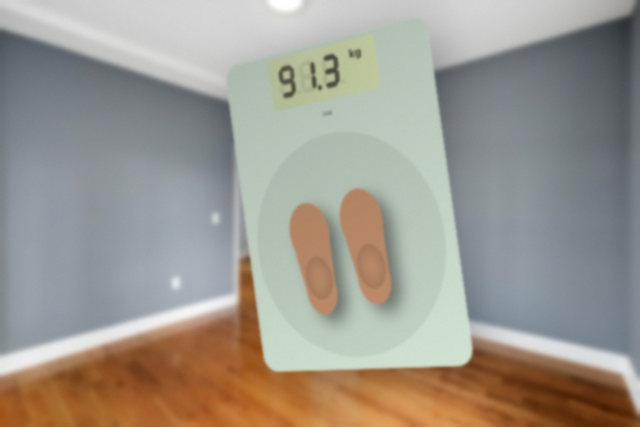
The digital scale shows 91.3kg
